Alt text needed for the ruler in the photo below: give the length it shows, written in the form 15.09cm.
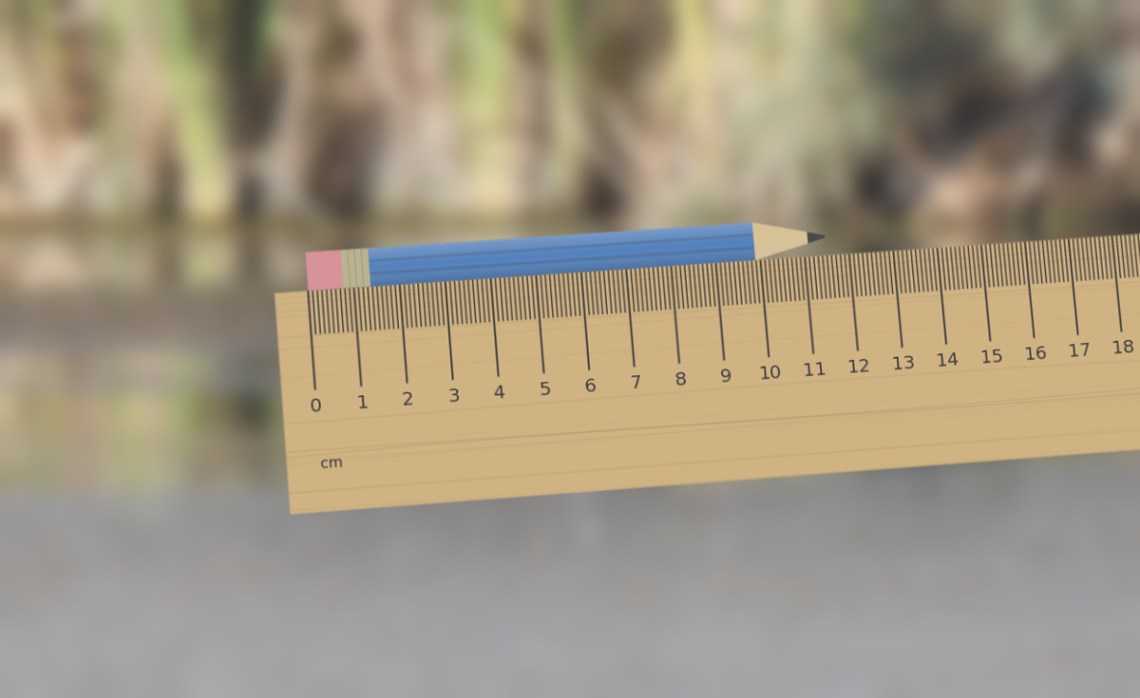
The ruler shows 11.5cm
